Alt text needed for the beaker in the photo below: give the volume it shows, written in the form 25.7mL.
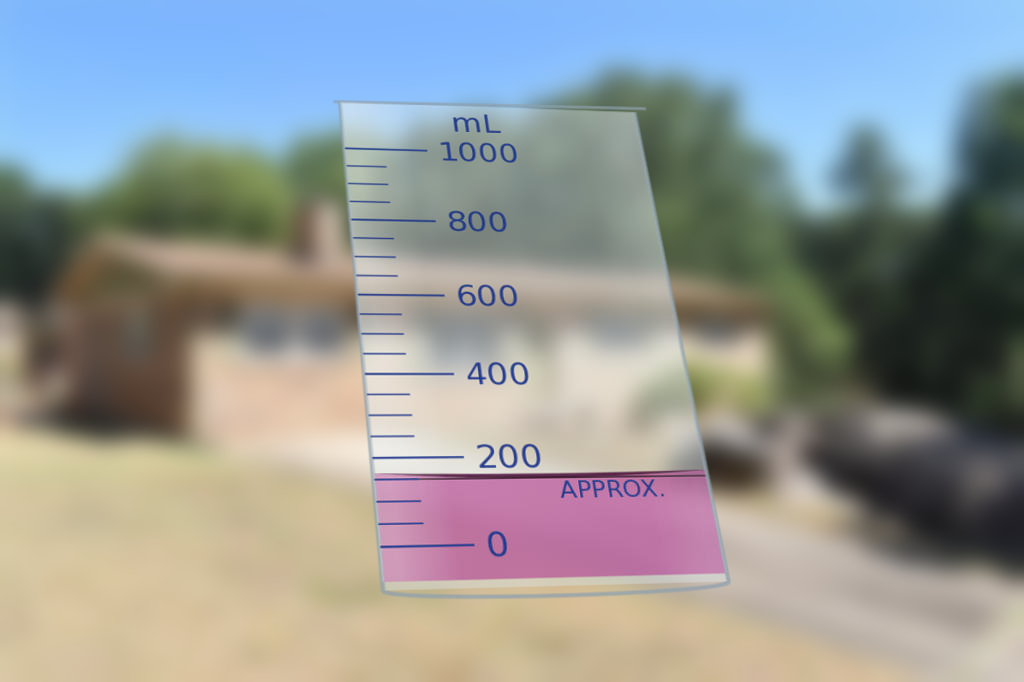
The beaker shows 150mL
